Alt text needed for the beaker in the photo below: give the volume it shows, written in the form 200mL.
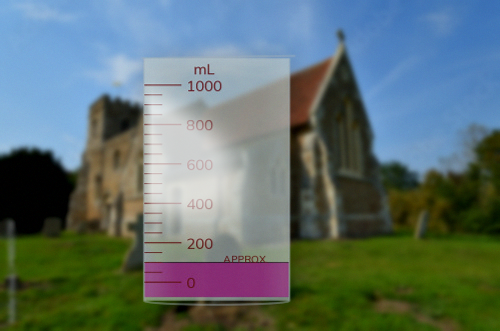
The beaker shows 100mL
